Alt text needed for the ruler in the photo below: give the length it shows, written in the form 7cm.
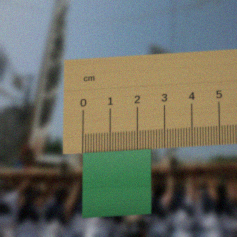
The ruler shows 2.5cm
